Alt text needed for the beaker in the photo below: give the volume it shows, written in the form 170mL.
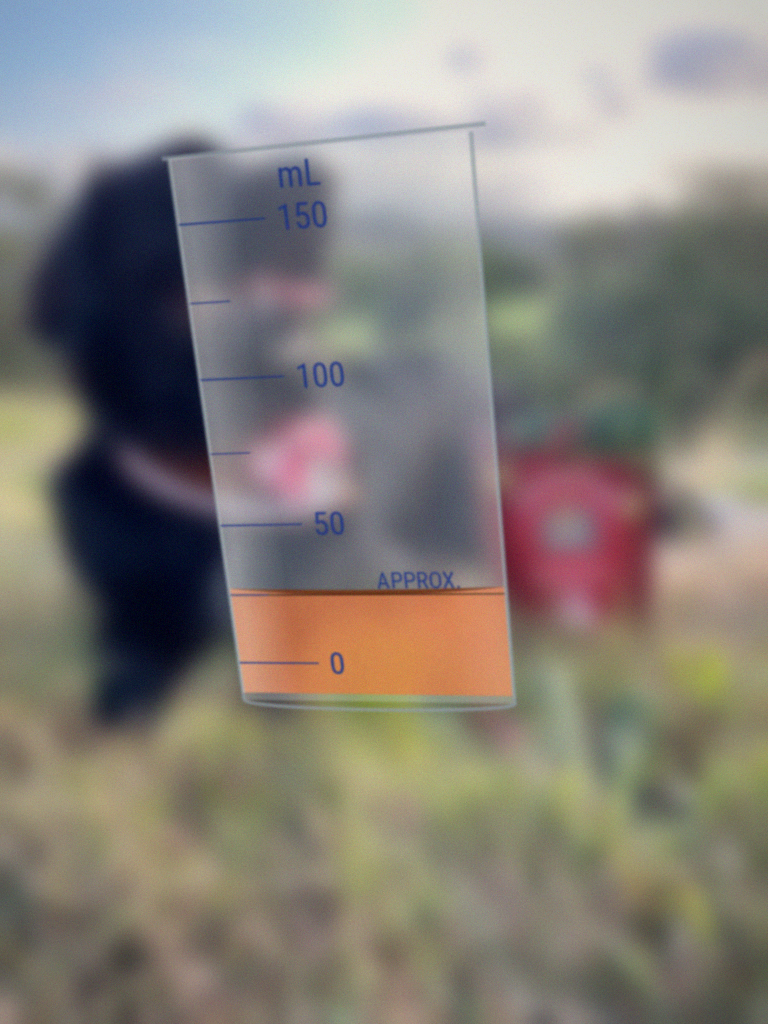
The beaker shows 25mL
